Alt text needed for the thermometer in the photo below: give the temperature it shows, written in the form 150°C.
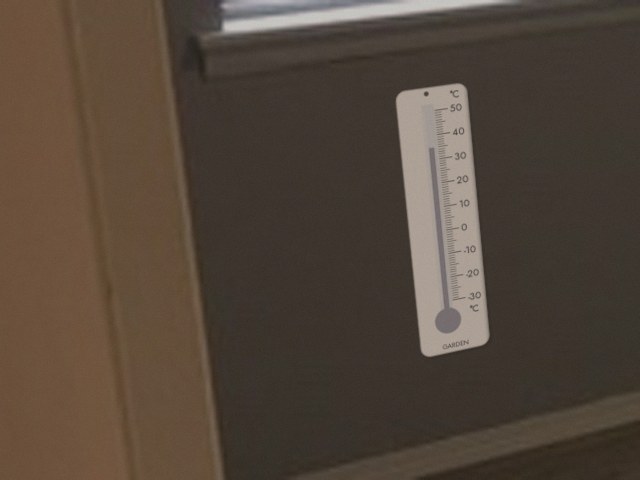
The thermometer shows 35°C
